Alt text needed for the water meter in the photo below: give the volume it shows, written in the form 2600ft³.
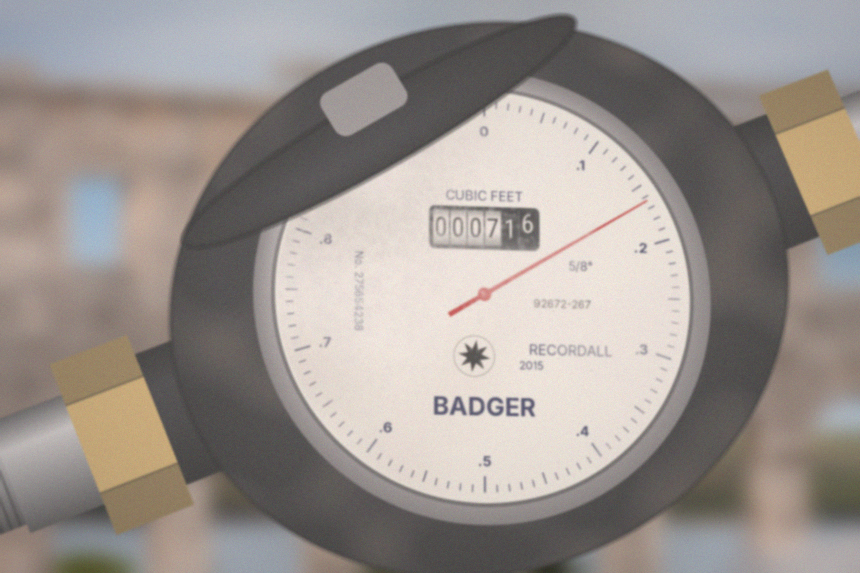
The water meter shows 716.16ft³
